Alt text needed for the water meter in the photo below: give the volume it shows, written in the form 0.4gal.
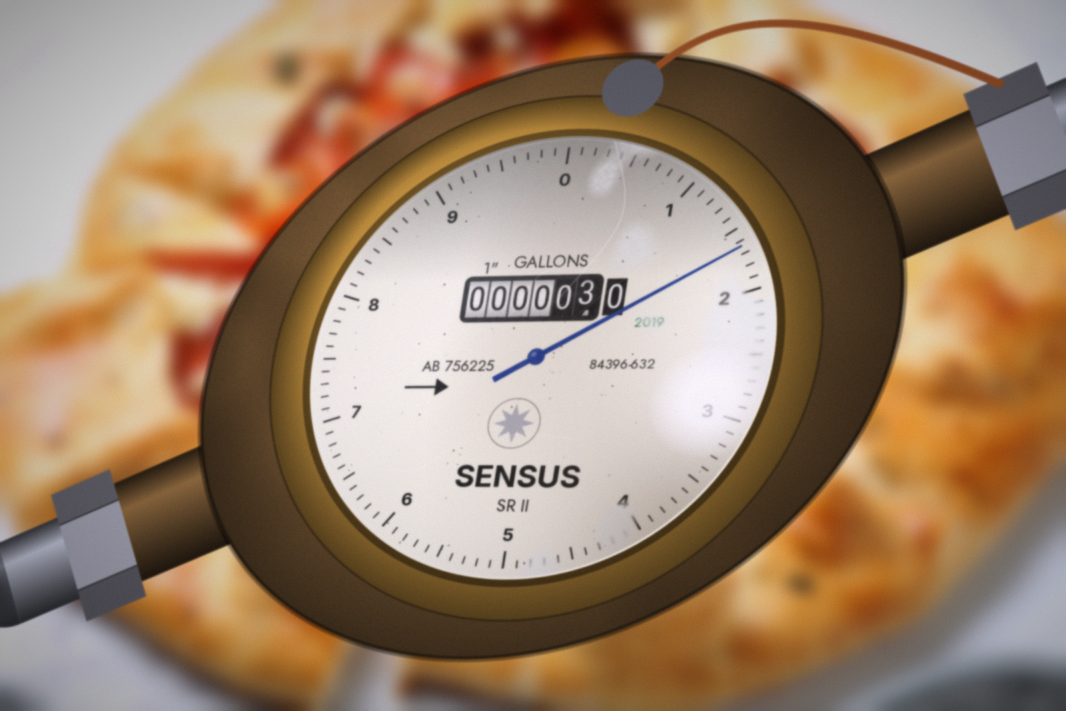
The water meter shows 31.6gal
